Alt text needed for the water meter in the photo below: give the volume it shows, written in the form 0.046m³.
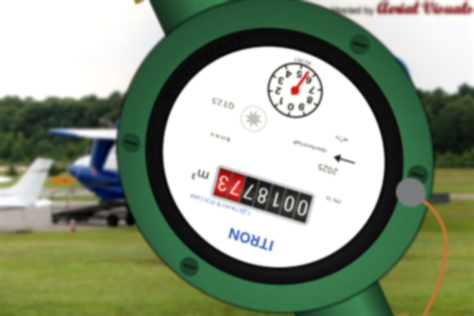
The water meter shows 187.735m³
